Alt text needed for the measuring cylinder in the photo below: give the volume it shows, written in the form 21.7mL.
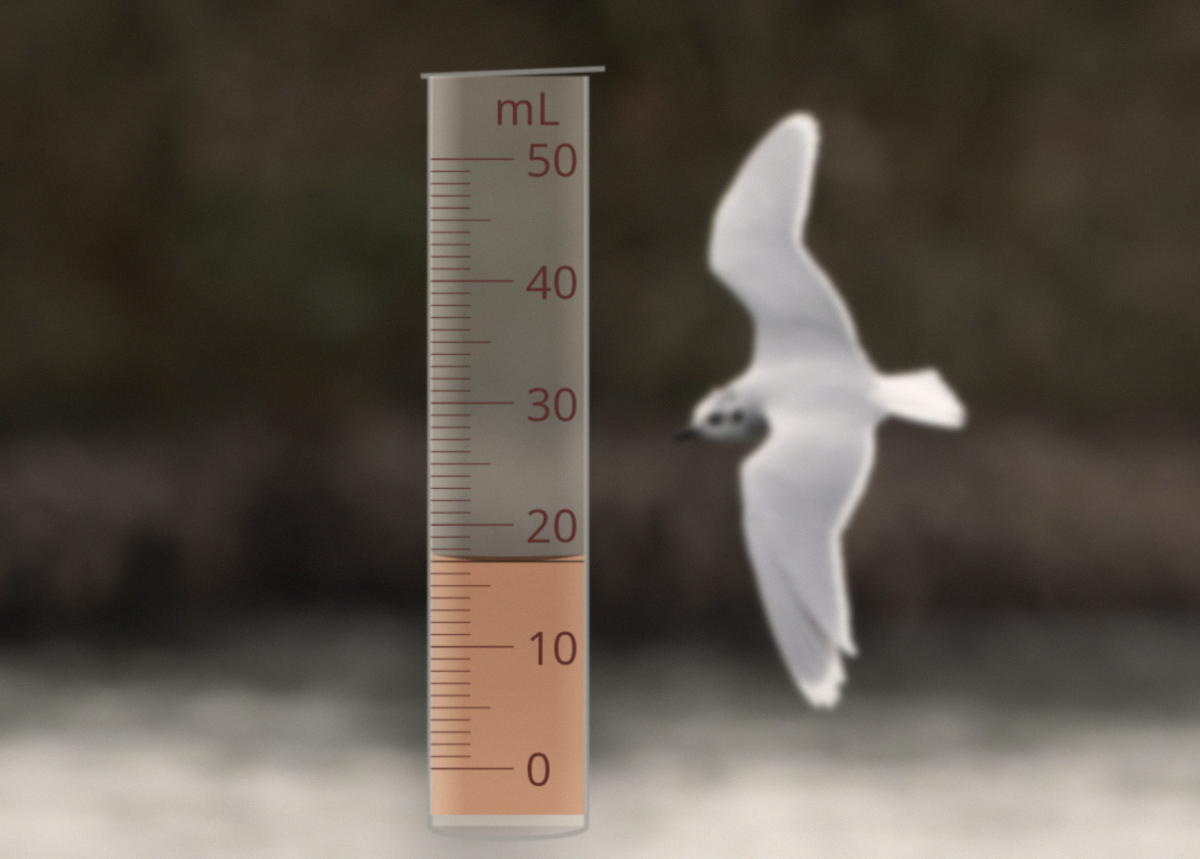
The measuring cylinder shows 17mL
